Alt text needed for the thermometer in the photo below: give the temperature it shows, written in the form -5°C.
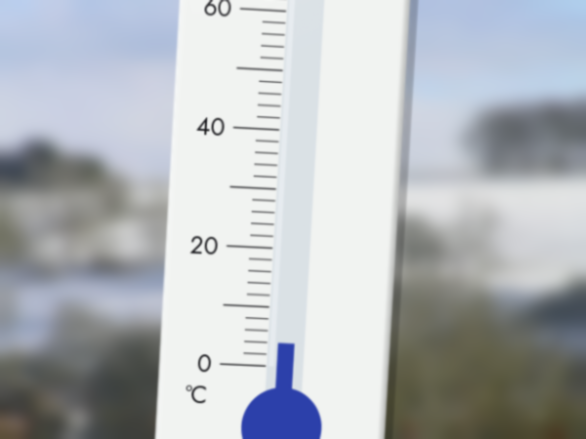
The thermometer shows 4°C
